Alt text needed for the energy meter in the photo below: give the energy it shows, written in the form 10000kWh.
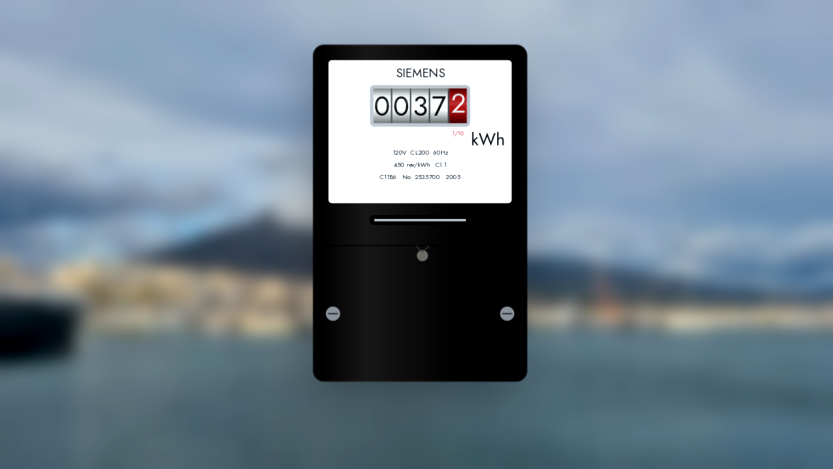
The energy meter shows 37.2kWh
